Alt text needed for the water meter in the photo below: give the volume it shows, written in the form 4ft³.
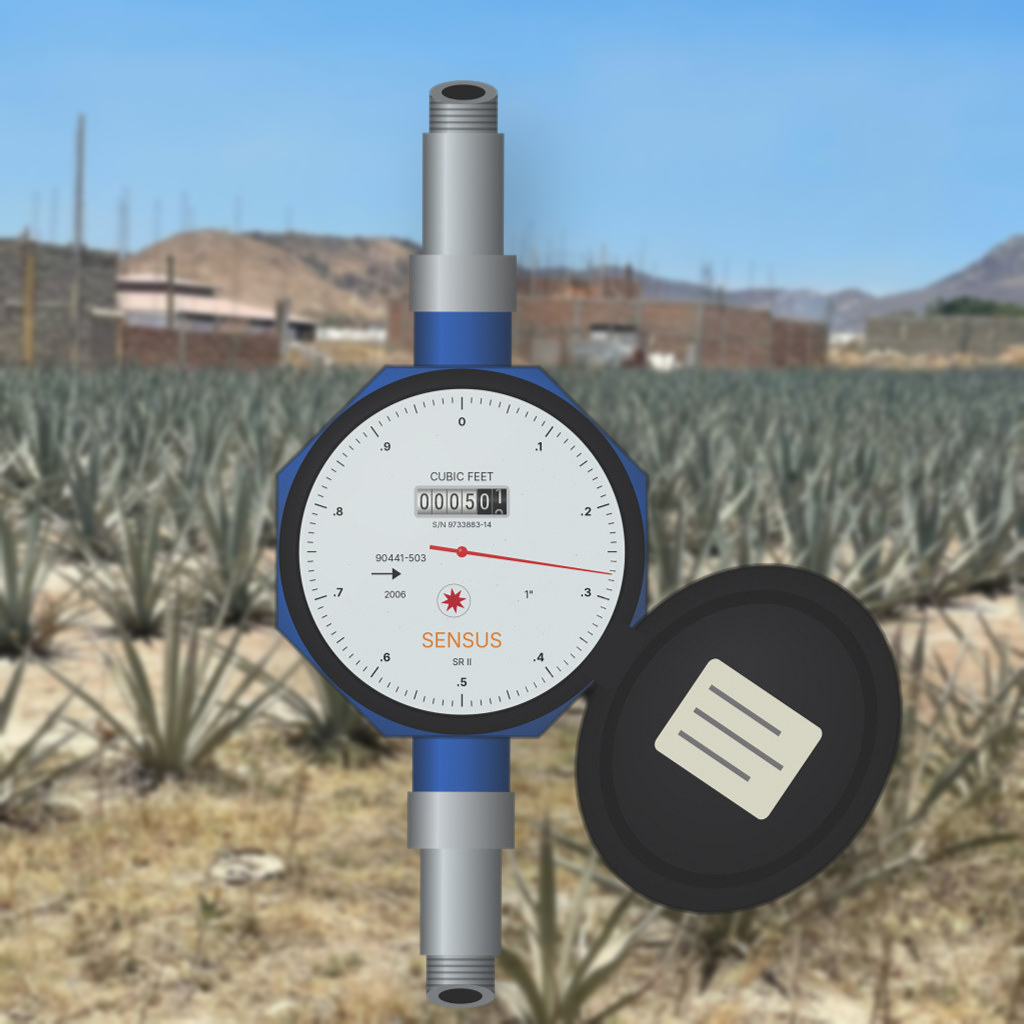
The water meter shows 501.27ft³
